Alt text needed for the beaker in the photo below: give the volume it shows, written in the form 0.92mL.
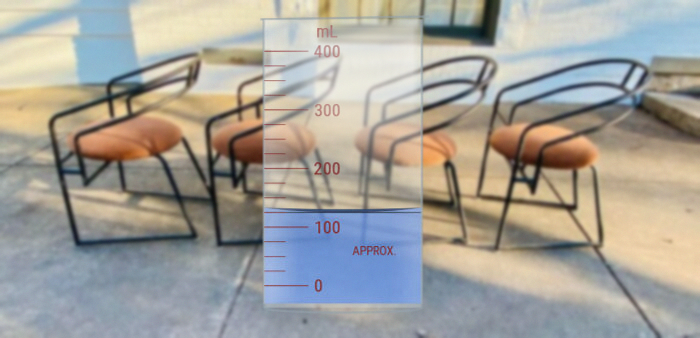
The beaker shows 125mL
